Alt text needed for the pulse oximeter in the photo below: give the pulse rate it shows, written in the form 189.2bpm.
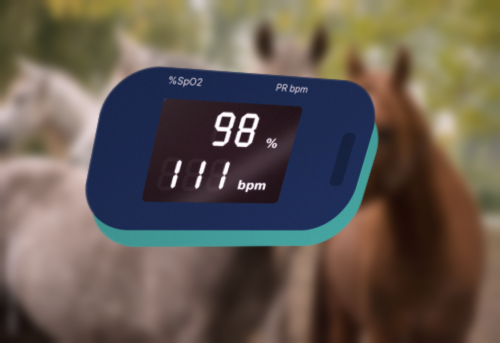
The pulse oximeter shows 111bpm
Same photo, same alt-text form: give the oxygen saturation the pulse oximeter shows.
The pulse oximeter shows 98%
